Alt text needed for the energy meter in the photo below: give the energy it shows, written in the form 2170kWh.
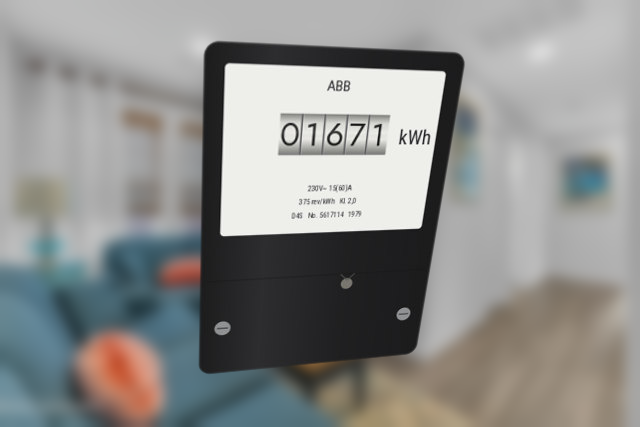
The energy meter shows 1671kWh
